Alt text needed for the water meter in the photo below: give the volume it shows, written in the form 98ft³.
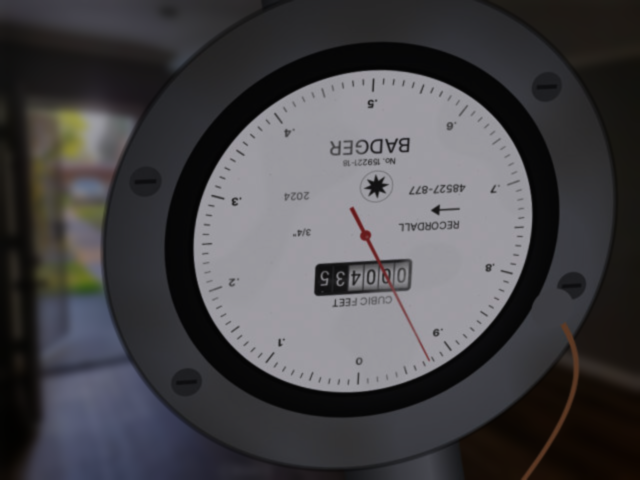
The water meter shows 434.92ft³
